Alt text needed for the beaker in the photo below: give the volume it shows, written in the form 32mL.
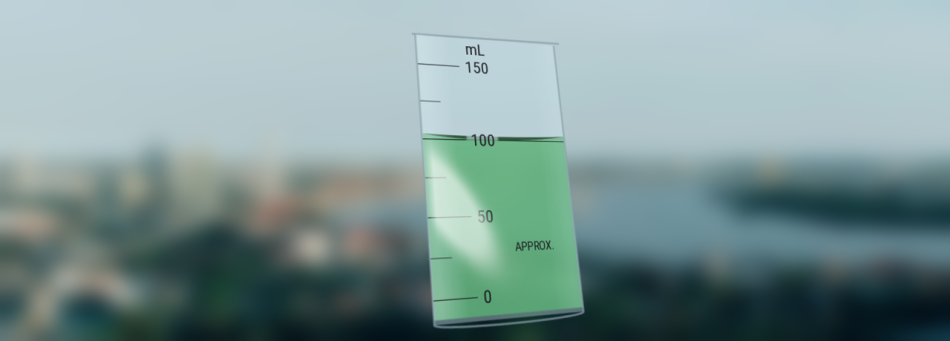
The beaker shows 100mL
